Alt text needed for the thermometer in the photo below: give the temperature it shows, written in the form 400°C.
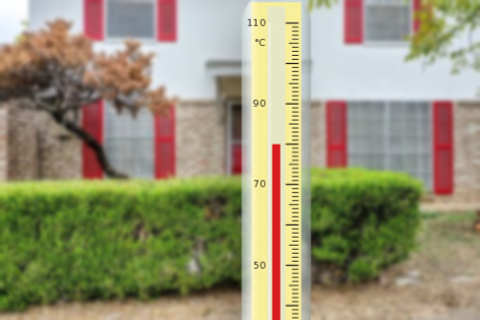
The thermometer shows 80°C
